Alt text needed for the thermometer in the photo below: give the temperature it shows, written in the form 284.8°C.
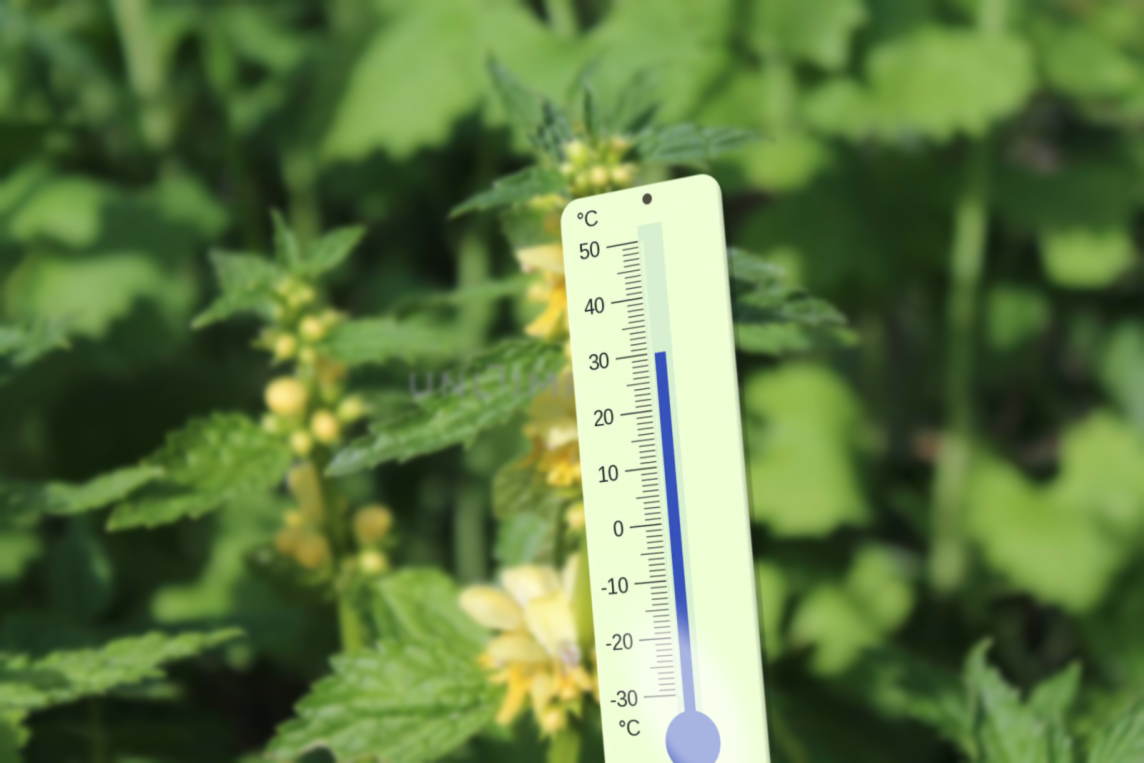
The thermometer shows 30°C
